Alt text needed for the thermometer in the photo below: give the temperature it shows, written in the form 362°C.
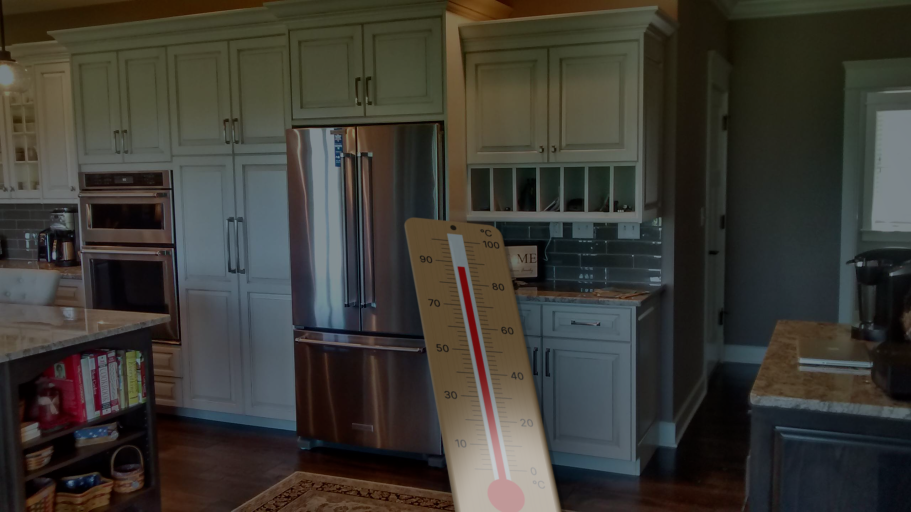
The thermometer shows 88°C
